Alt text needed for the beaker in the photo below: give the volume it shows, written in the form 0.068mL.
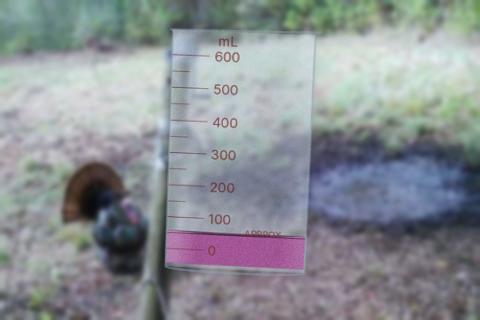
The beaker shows 50mL
